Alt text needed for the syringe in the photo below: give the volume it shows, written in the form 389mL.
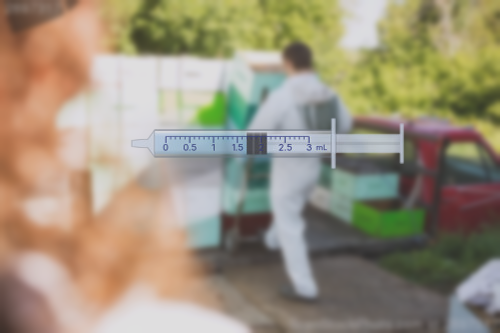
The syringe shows 1.7mL
